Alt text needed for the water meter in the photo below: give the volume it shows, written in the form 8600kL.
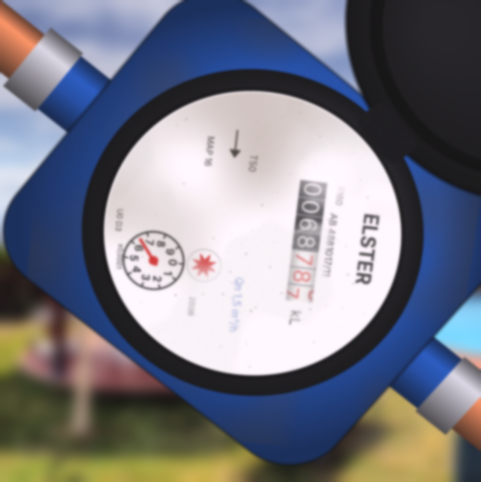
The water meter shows 68.7866kL
